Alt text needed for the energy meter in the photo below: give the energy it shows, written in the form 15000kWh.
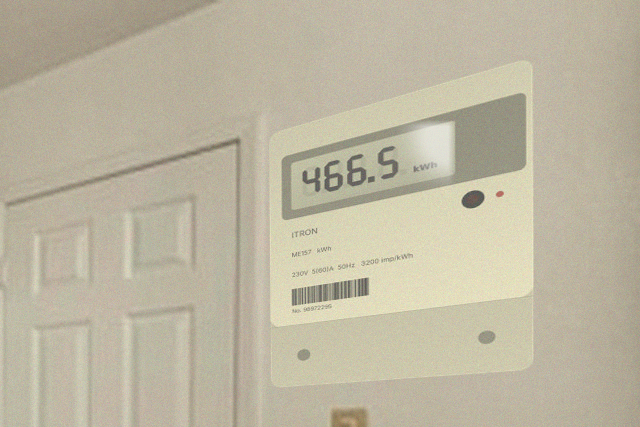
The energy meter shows 466.5kWh
